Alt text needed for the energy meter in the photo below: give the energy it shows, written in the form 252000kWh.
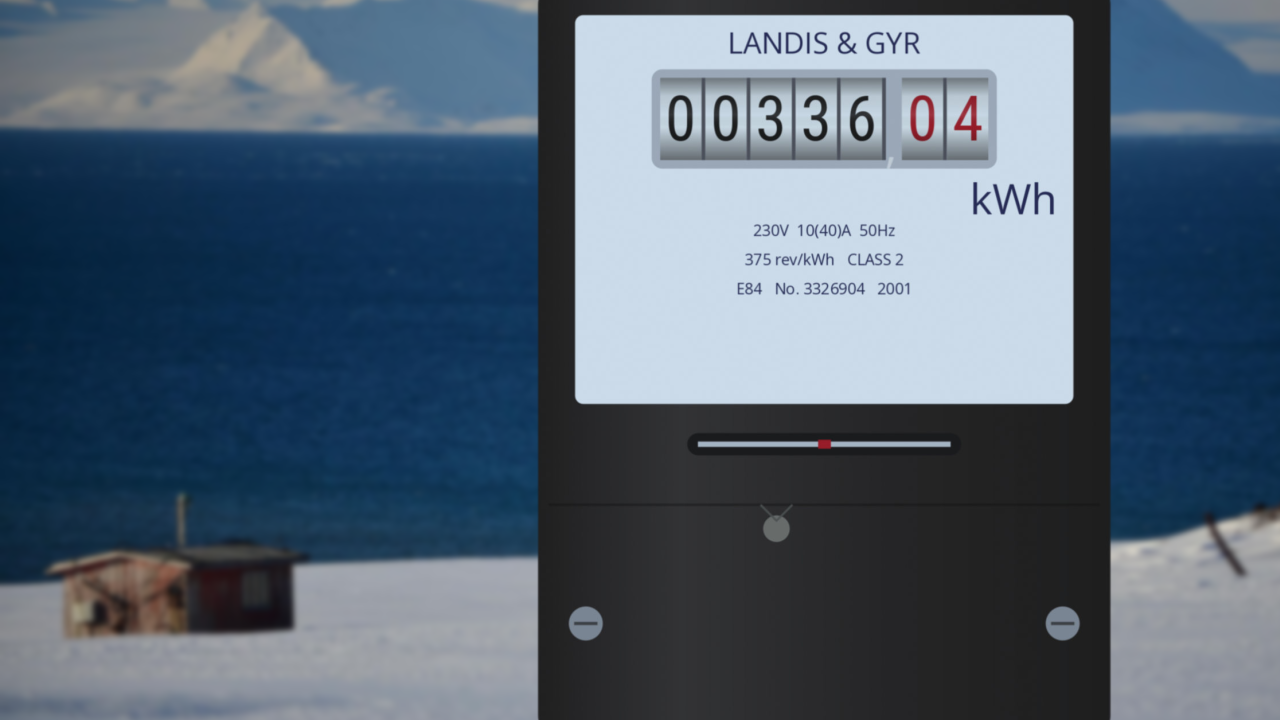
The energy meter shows 336.04kWh
